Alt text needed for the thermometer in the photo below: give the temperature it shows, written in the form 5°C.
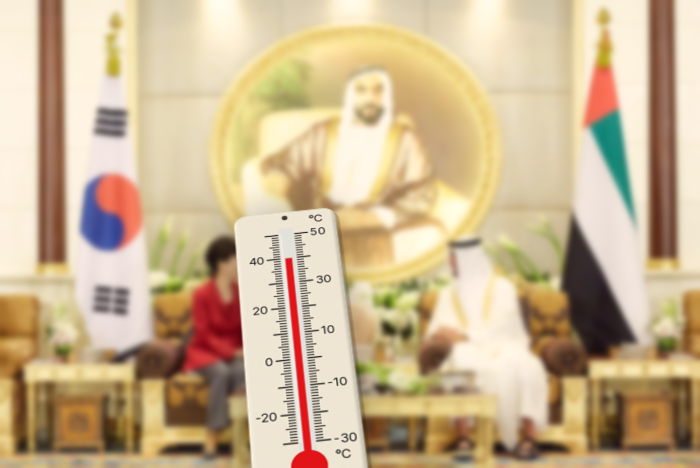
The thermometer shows 40°C
